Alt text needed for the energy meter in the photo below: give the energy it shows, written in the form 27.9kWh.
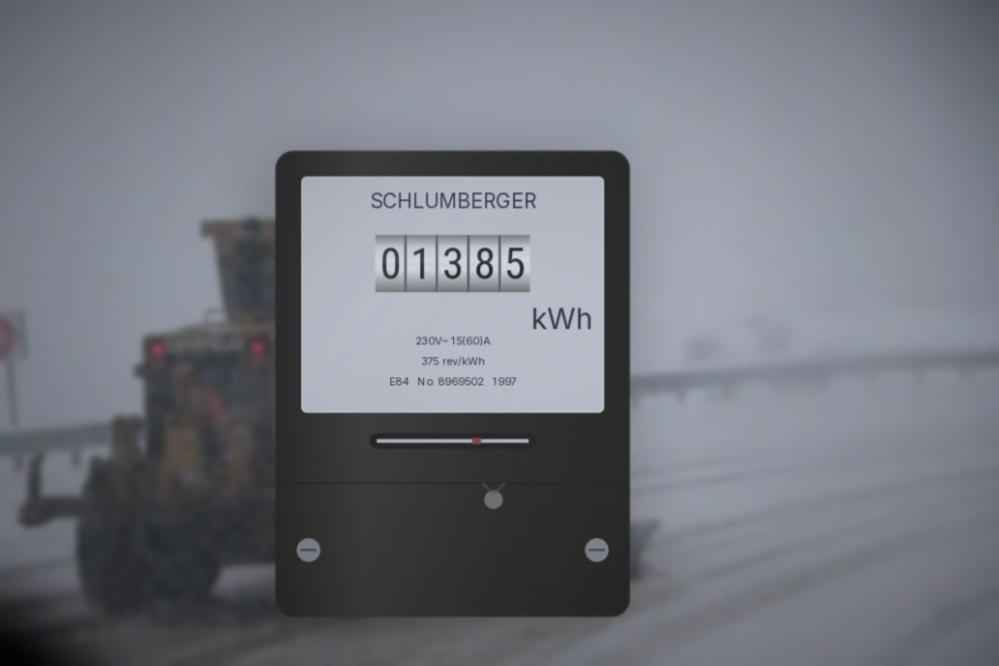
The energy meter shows 1385kWh
